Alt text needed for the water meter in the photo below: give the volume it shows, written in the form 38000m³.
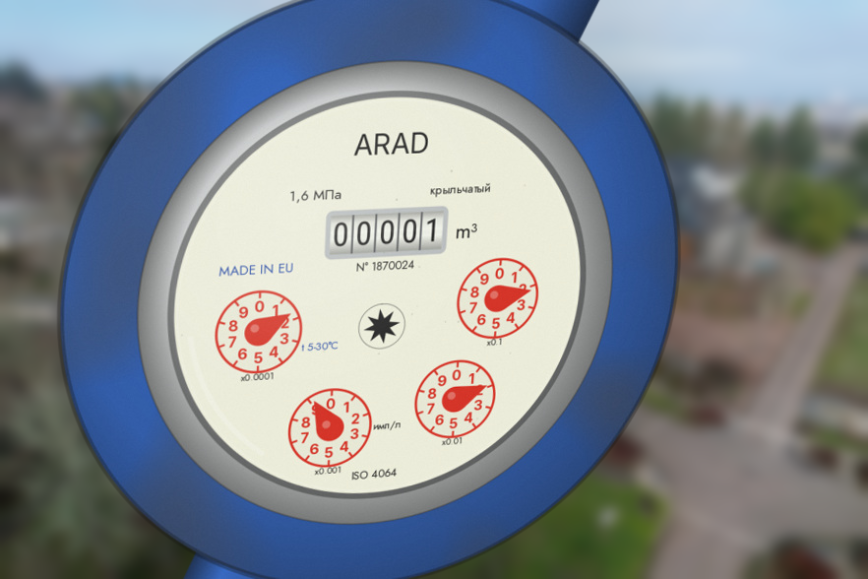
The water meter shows 1.2191m³
